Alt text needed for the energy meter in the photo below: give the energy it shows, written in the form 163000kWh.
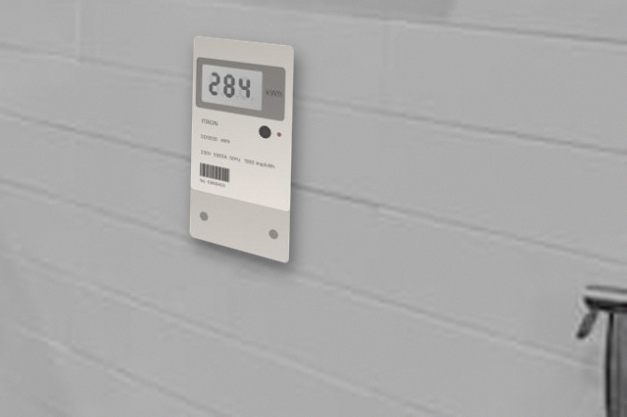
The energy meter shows 284kWh
